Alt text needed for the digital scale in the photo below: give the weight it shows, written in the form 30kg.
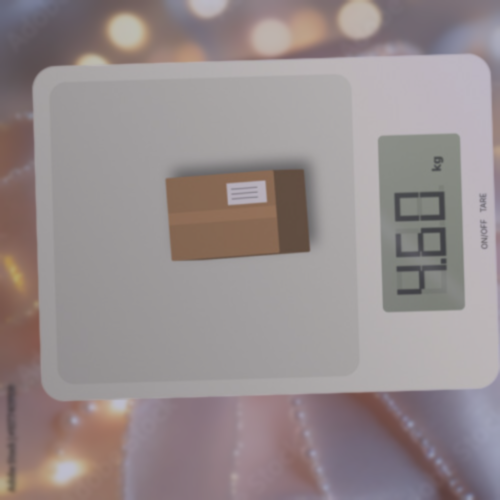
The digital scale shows 4.60kg
